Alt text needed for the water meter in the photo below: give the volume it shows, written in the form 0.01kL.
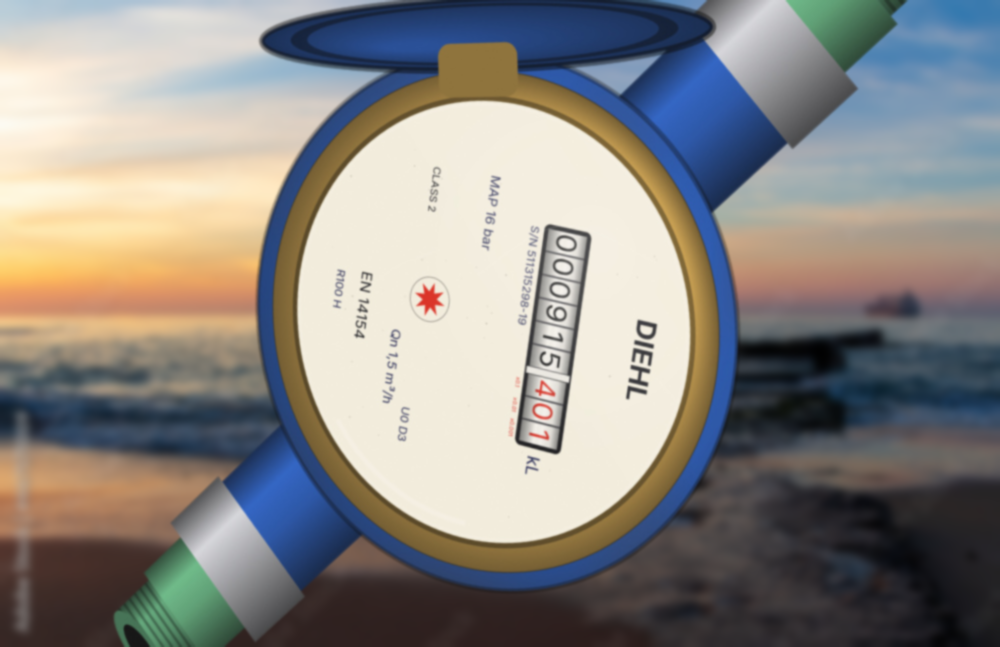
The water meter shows 915.401kL
